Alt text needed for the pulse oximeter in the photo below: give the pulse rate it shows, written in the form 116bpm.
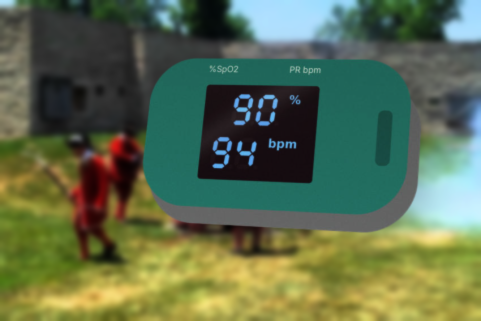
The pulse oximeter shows 94bpm
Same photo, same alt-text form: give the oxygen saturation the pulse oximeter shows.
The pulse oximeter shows 90%
